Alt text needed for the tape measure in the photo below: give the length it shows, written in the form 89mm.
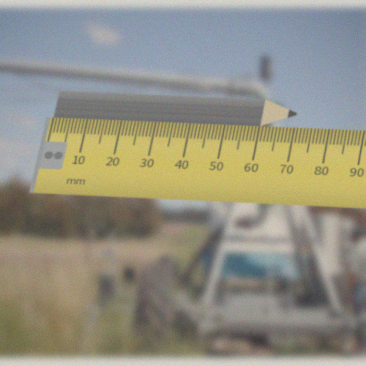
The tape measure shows 70mm
